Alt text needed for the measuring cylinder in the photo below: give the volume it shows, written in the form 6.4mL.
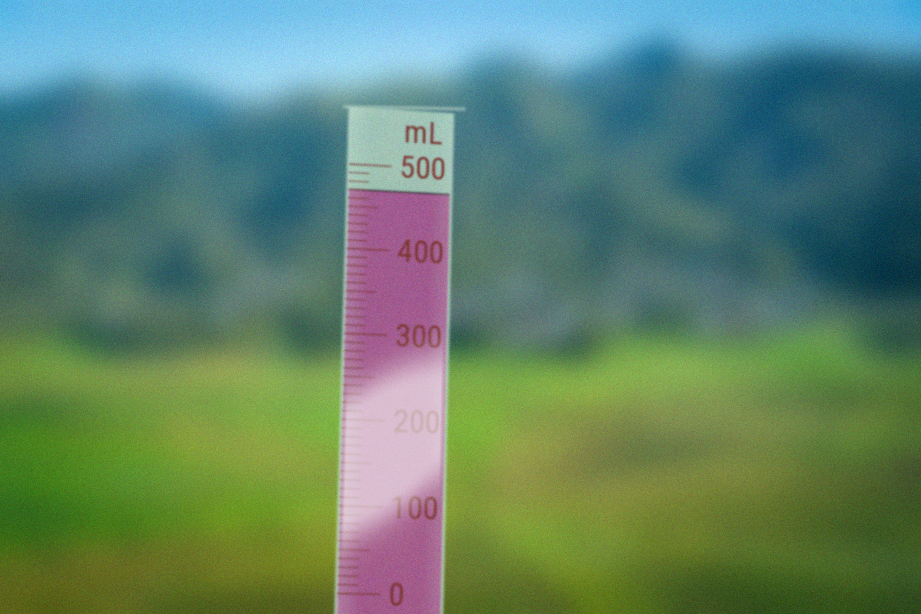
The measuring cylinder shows 470mL
